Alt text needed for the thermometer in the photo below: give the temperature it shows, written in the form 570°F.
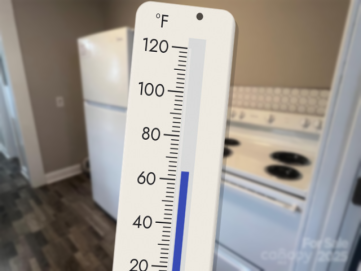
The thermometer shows 64°F
